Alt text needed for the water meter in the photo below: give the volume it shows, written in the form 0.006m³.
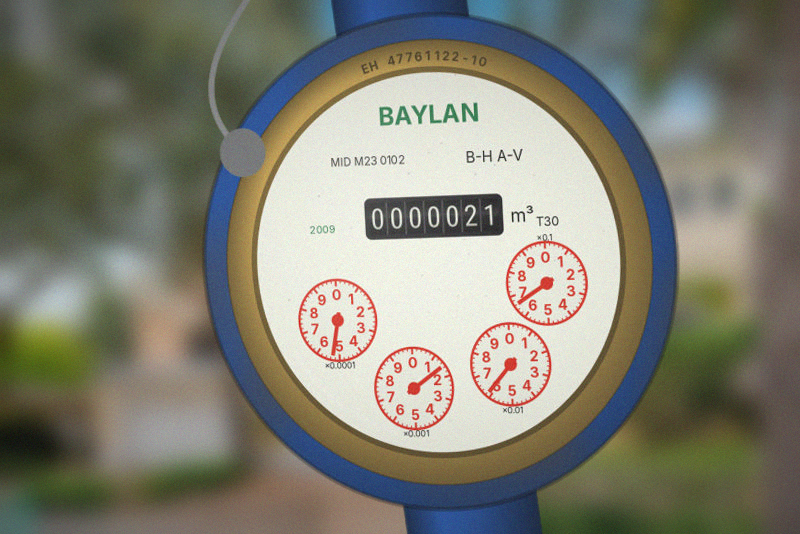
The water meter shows 21.6615m³
